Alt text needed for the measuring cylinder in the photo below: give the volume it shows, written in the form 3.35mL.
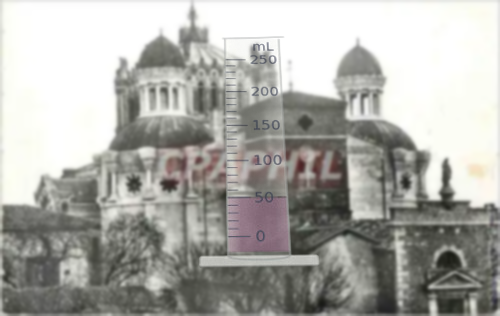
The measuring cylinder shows 50mL
